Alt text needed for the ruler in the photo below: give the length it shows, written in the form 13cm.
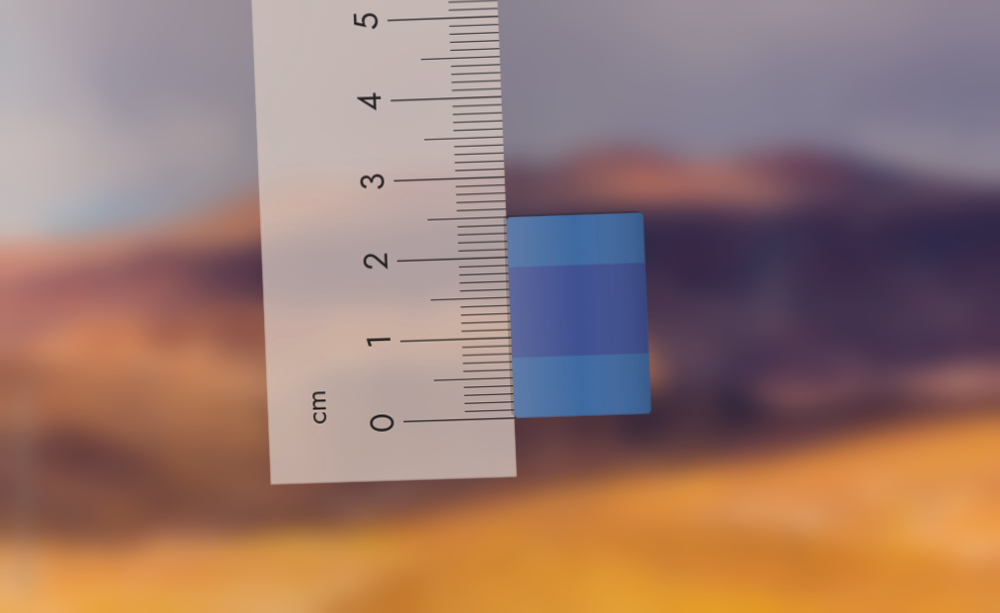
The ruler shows 2.5cm
